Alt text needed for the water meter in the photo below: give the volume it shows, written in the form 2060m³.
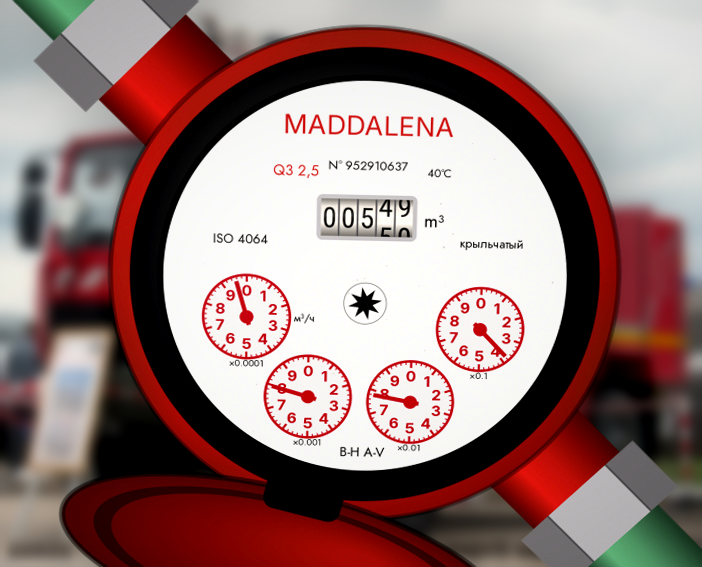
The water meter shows 549.3779m³
